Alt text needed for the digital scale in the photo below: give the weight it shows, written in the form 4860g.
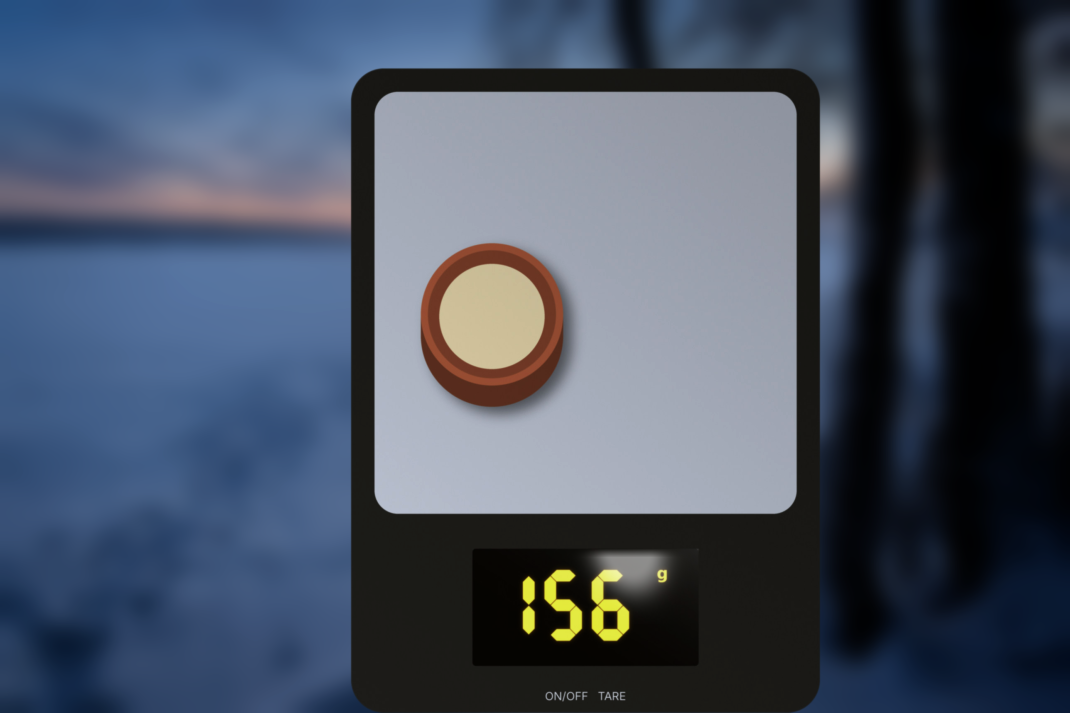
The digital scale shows 156g
